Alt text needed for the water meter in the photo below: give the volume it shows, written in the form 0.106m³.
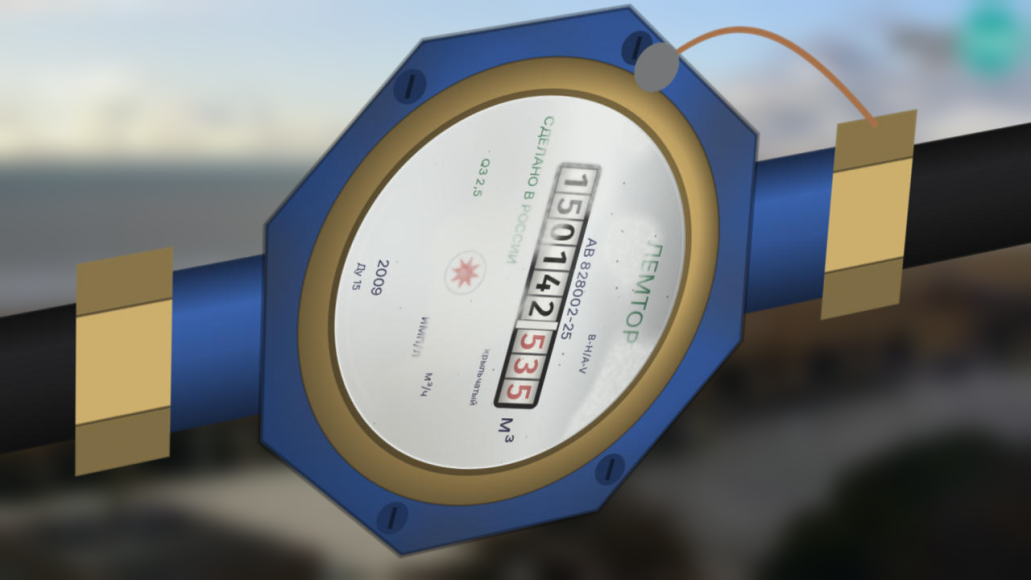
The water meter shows 150142.535m³
